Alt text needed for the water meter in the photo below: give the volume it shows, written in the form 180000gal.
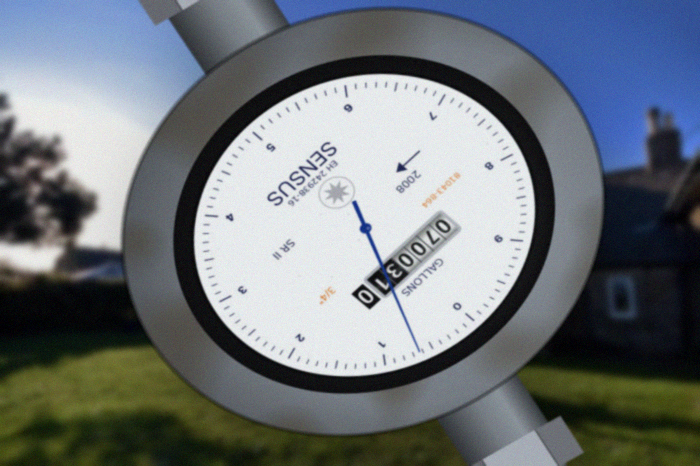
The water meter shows 700310.6gal
